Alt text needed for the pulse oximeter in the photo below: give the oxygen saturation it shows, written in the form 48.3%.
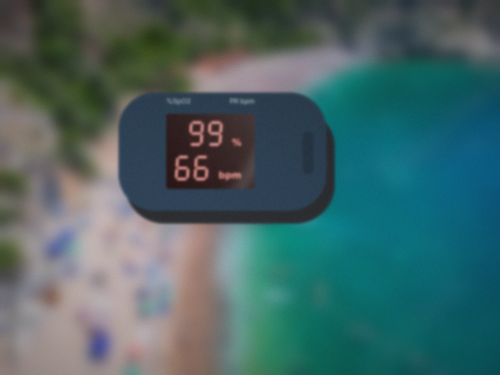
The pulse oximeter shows 99%
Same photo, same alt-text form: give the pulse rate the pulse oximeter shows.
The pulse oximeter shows 66bpm
